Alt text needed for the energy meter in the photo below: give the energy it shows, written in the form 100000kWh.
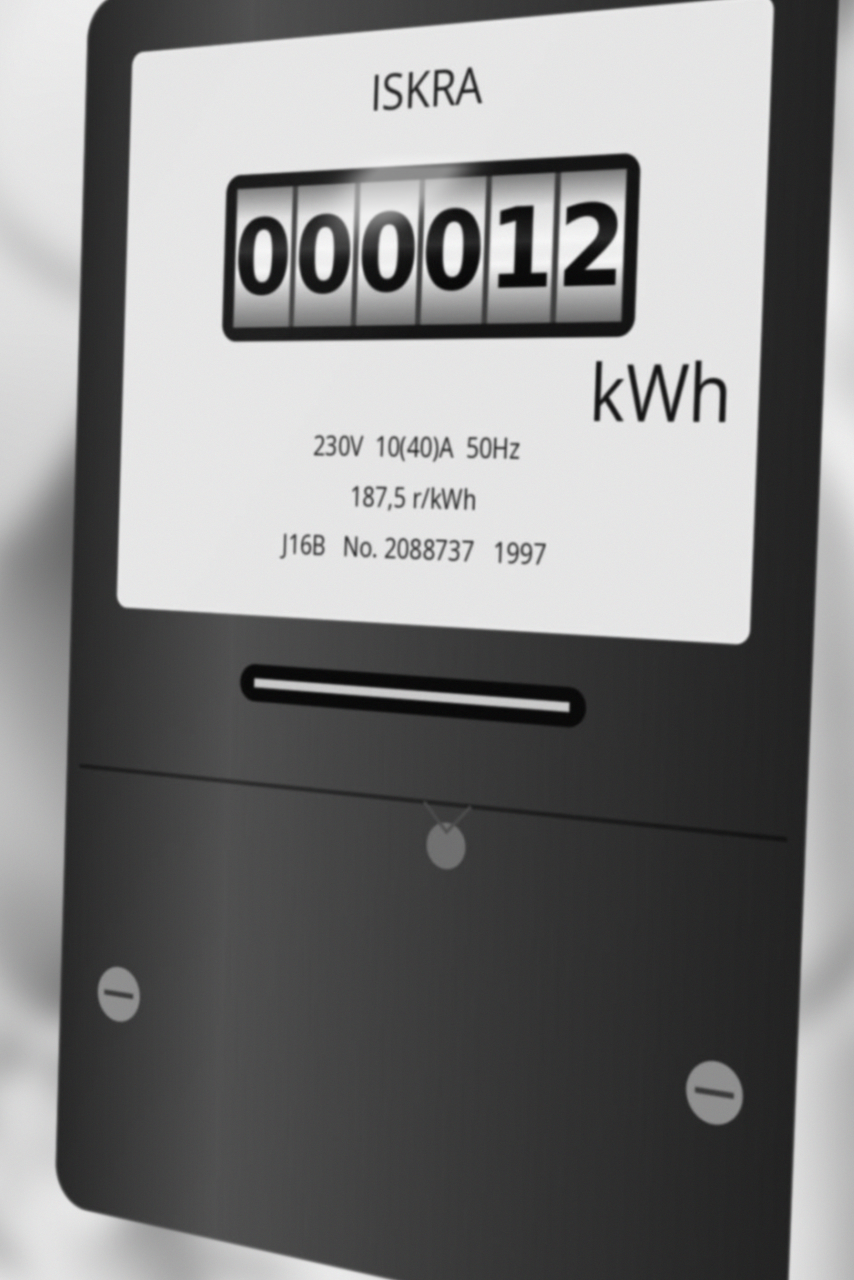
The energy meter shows 12kWh
